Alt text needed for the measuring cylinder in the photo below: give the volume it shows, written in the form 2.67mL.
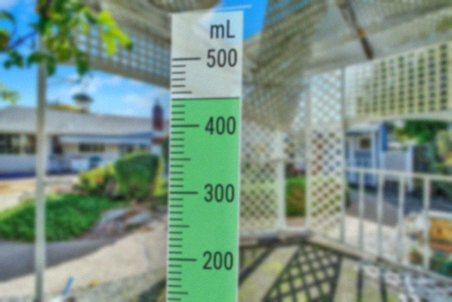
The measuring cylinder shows 440mL
